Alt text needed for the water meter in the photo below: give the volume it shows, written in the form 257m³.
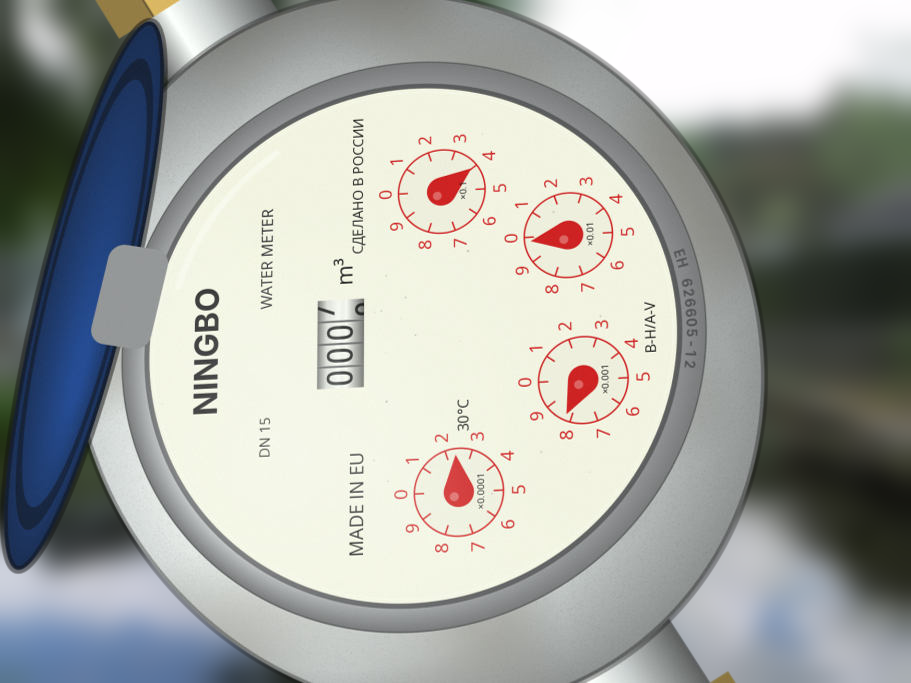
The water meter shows 7.3982m³
